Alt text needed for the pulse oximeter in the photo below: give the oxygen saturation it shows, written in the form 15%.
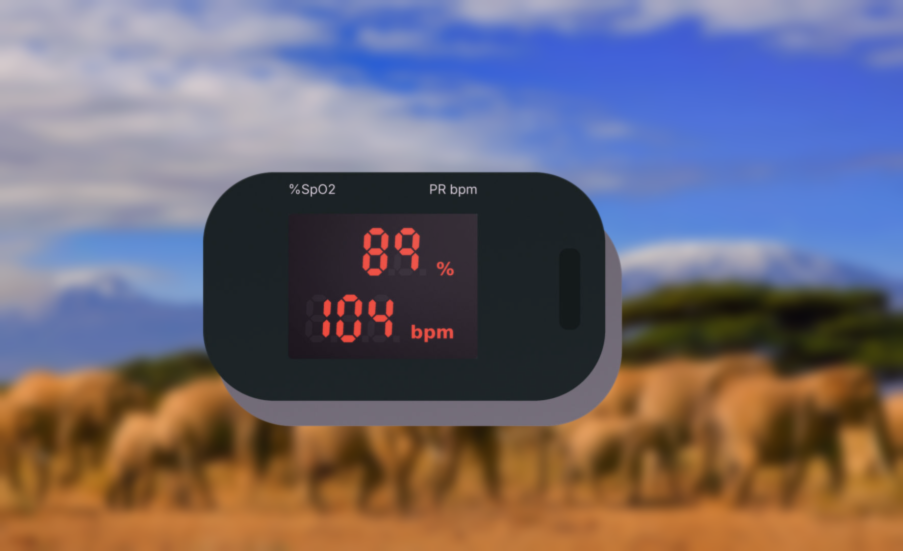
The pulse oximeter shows 89%
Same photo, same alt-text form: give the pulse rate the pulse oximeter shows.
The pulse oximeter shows 104bpm
